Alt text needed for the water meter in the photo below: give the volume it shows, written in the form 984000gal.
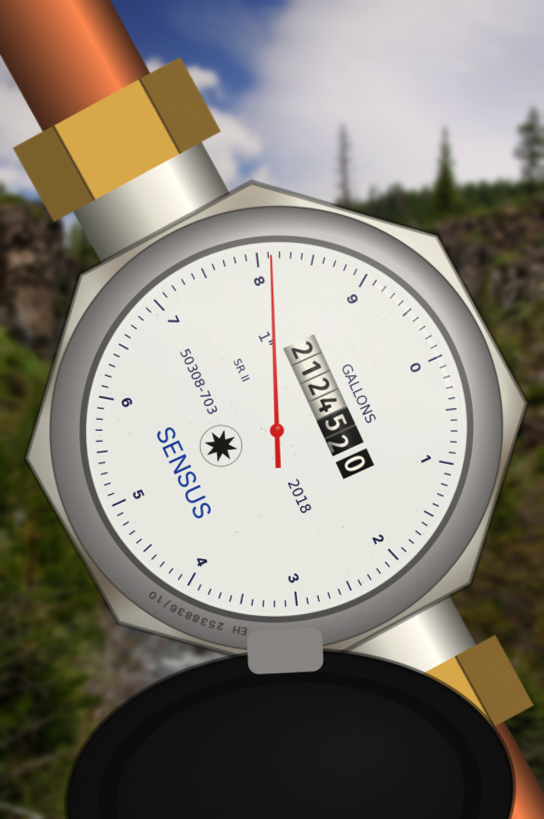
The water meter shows 2124518.1gal
